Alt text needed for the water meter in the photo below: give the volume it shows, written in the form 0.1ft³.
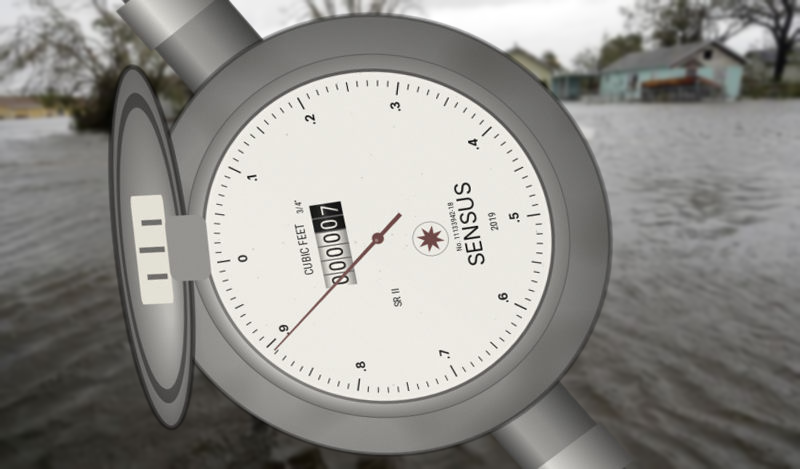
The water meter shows 6.89ft³
